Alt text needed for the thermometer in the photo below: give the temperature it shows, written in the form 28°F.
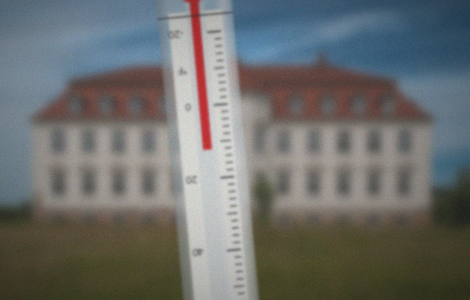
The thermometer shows 12°F
